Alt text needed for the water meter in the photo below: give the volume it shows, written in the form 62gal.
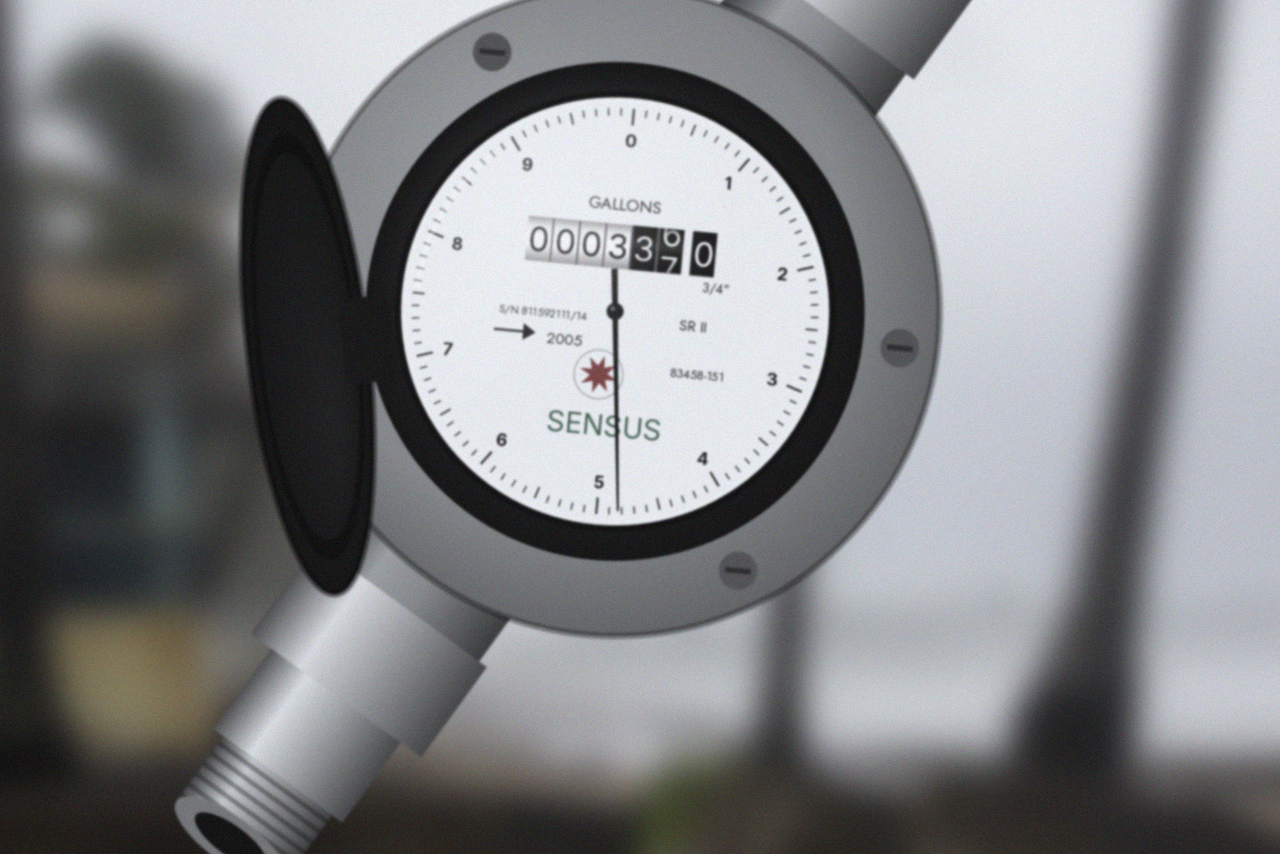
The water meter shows 3364.8gal
